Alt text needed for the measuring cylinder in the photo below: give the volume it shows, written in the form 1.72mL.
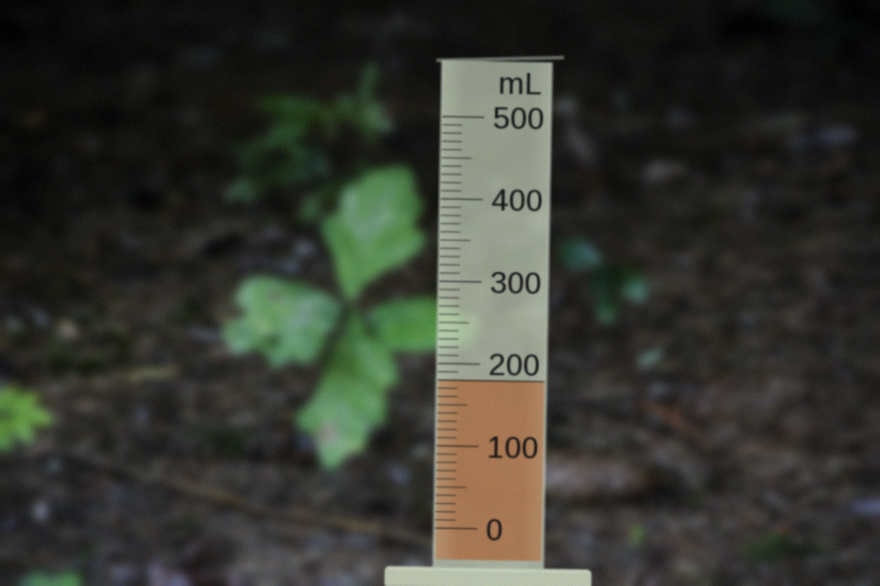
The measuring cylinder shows 180mL
